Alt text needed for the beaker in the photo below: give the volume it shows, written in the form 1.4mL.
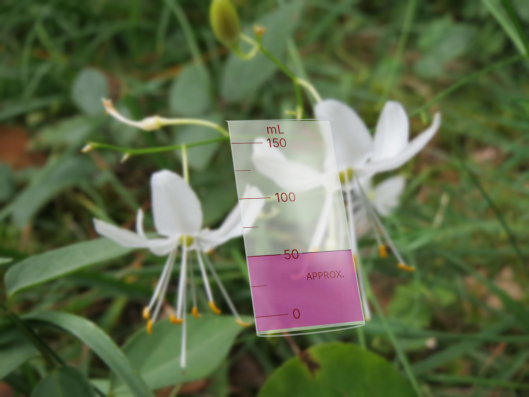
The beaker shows 50mL
